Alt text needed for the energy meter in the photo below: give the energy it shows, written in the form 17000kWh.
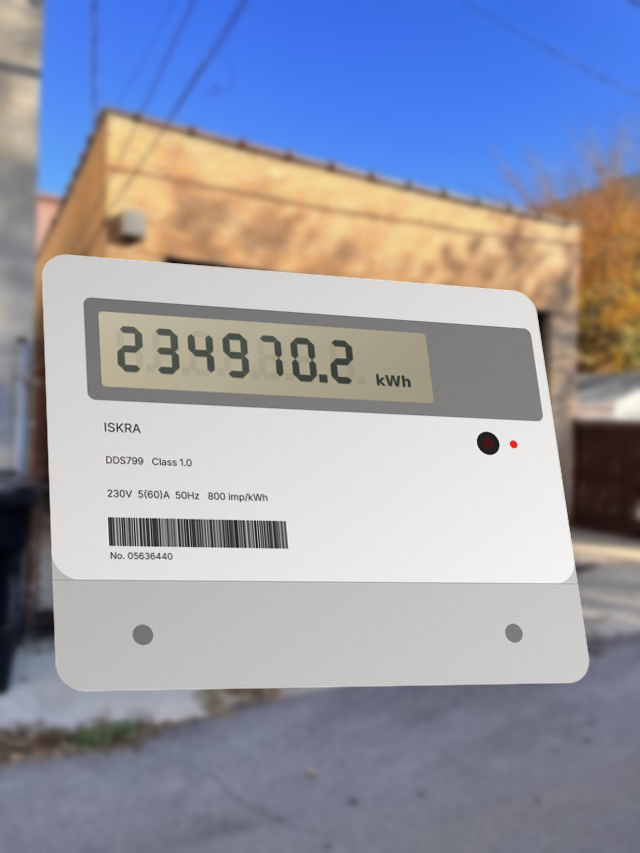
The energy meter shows 234970.2kWh
